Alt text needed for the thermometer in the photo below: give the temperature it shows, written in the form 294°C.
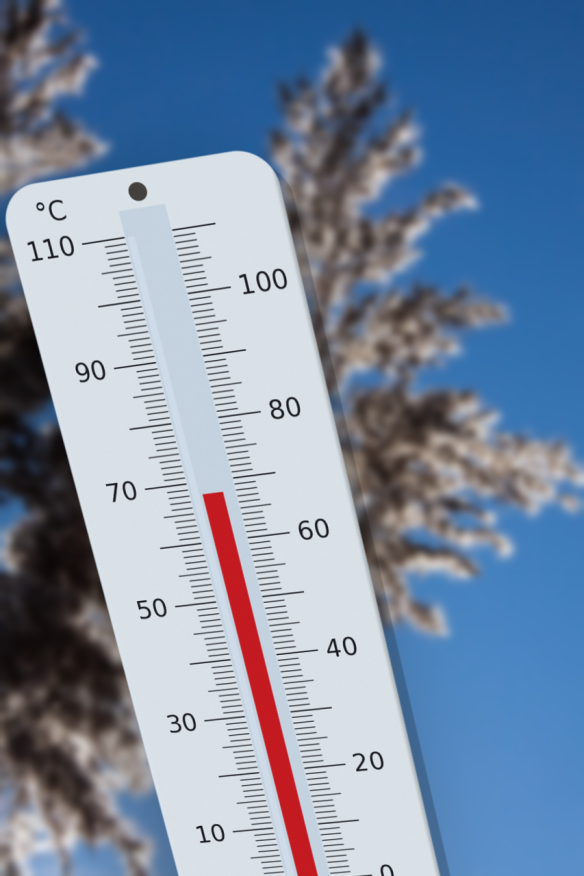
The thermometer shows 68°C
